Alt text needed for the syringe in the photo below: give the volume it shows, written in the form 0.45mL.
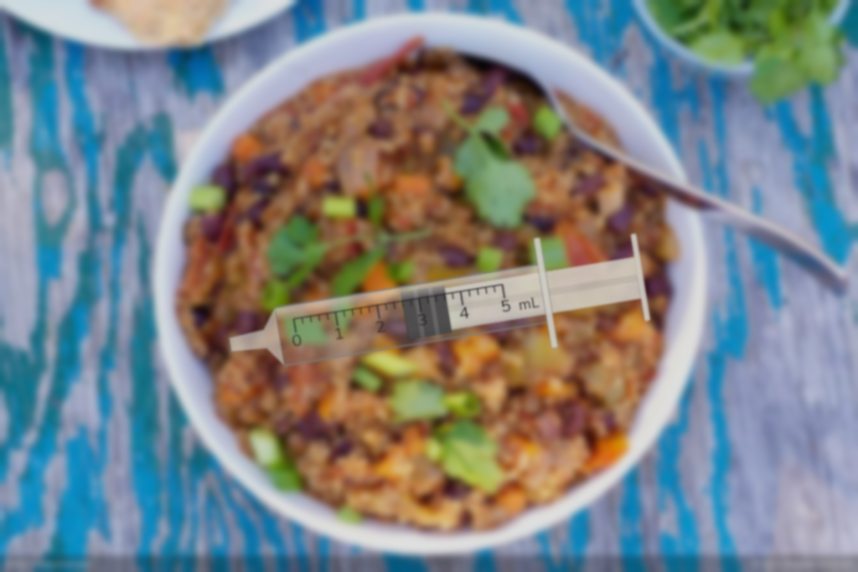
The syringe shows 2.6mL
